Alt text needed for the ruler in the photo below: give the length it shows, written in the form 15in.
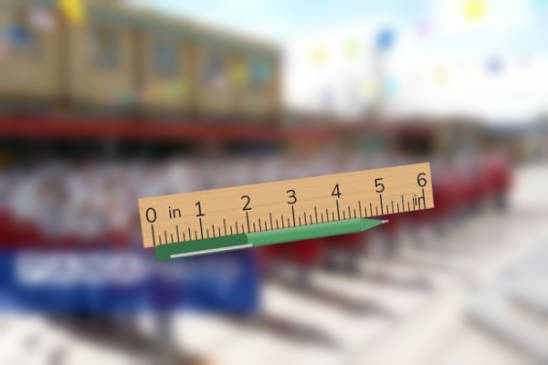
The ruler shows 5.125in
